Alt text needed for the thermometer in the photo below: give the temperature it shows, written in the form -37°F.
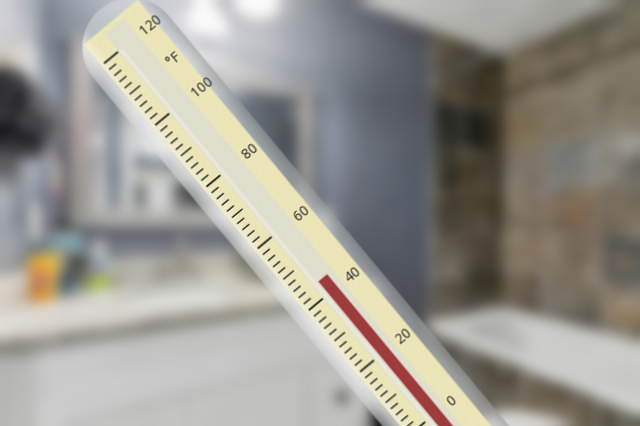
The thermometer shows 44°F
